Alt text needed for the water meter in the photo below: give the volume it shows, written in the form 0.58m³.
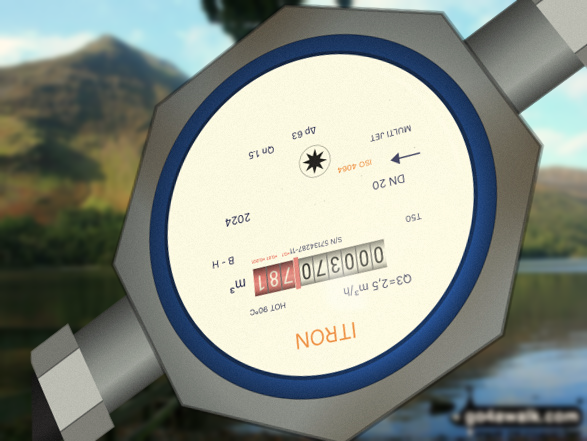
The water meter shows 370.781m³
